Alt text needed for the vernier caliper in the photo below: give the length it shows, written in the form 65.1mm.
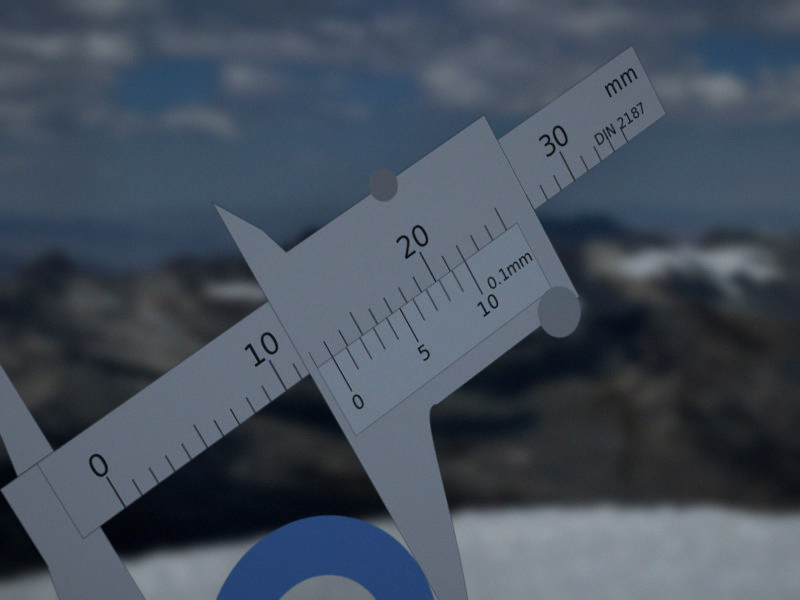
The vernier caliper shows 13.0mm
